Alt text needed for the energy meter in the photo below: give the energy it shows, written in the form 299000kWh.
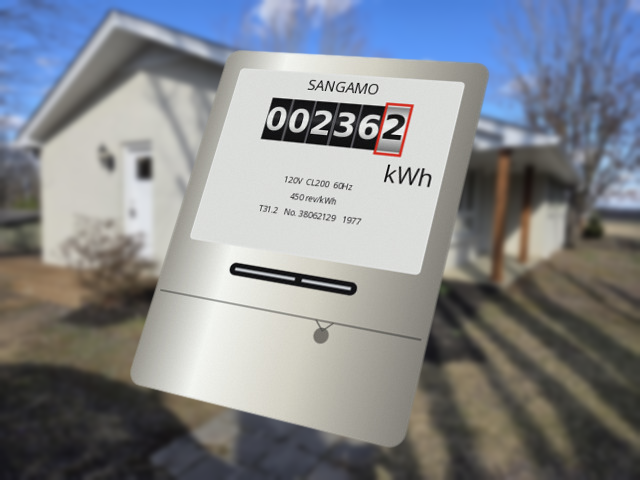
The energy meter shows 236.2kWh
